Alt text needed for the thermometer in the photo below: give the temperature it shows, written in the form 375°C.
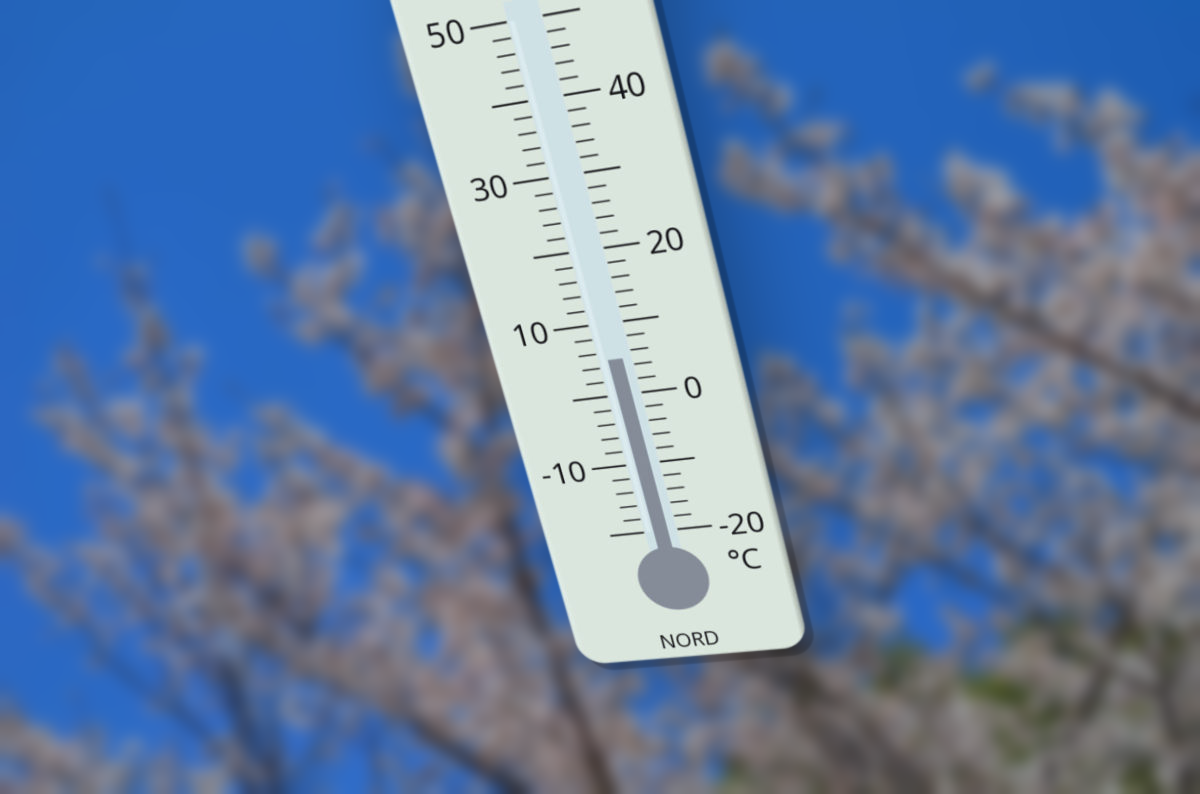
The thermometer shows 5°C
